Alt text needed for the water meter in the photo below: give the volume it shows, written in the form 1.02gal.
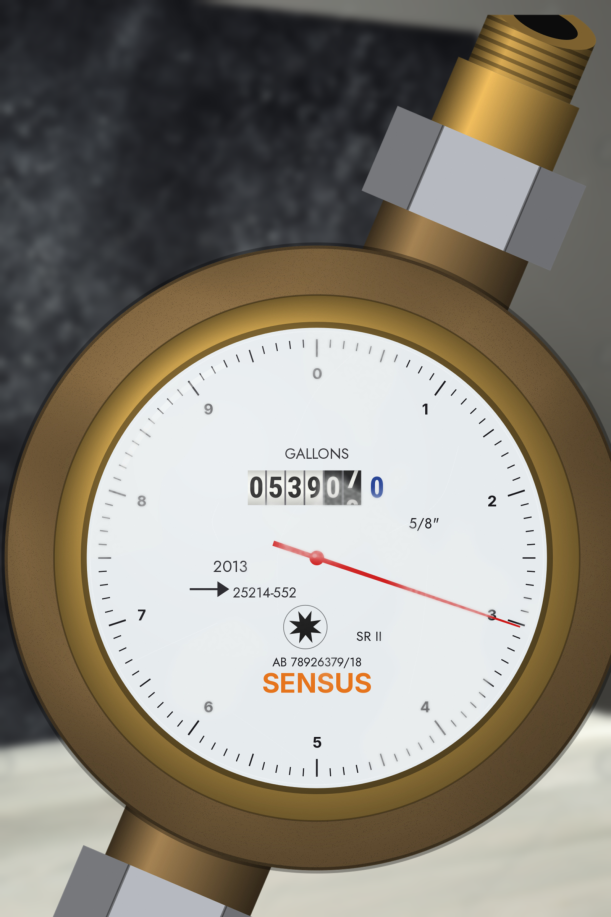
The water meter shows 539073.0gal
